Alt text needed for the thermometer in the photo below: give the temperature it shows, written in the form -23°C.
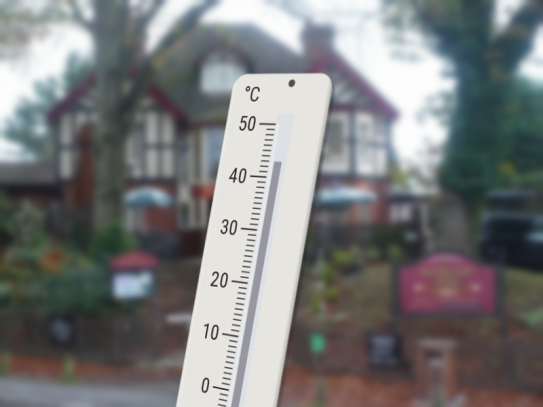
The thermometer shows 43°C
